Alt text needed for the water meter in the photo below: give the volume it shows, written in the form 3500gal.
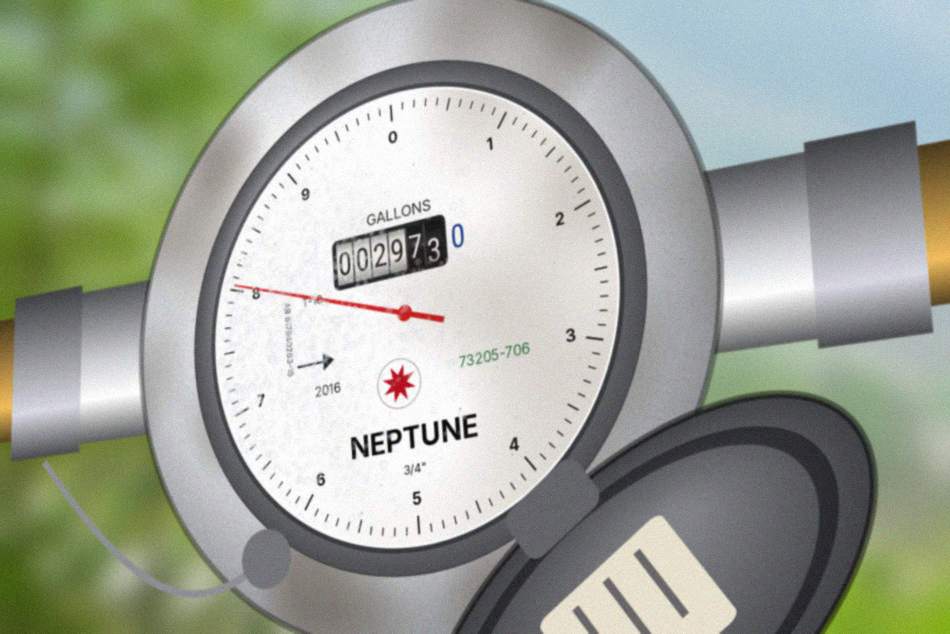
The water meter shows 29728.0gal
